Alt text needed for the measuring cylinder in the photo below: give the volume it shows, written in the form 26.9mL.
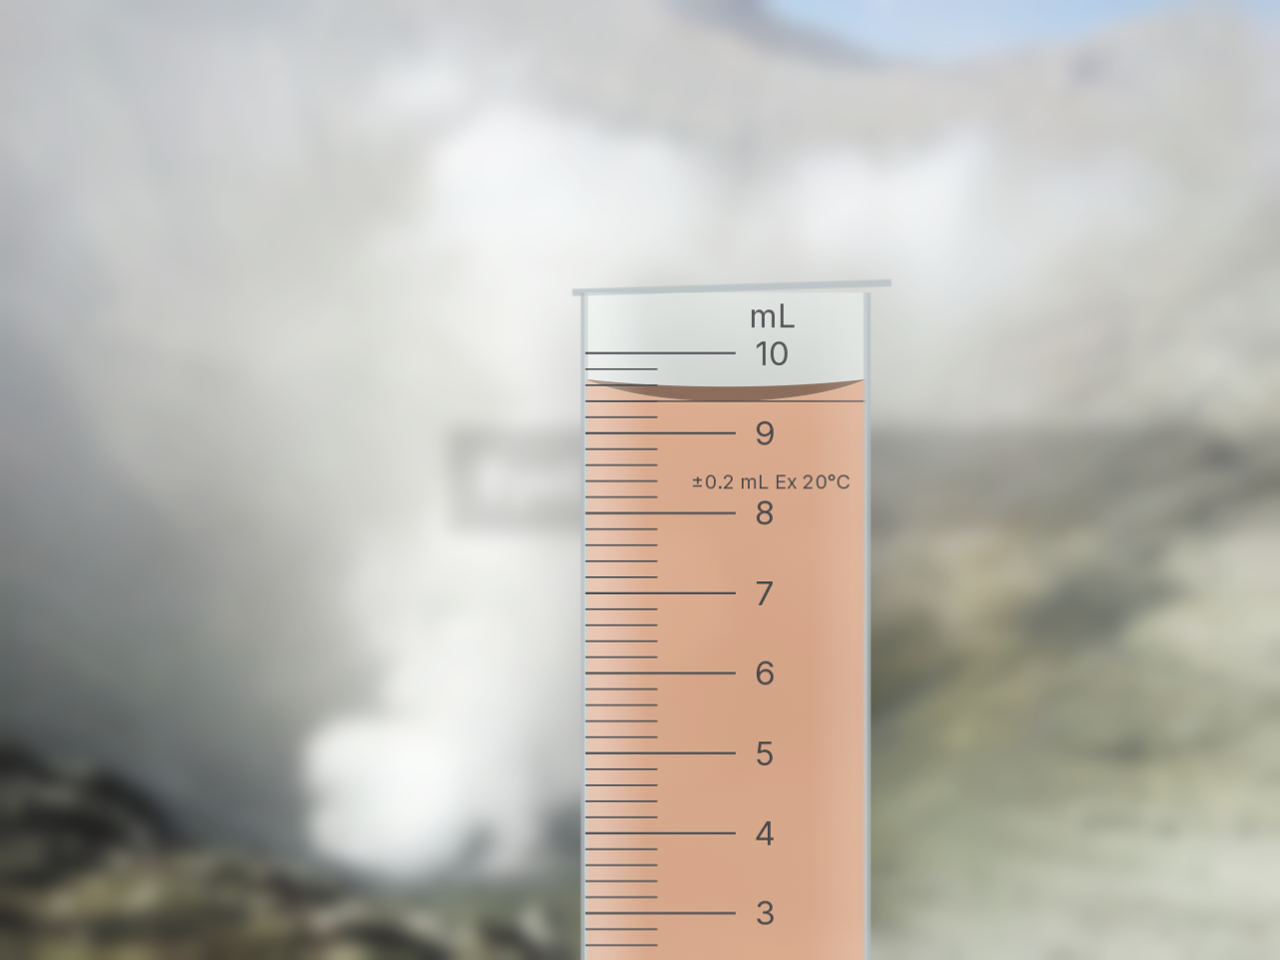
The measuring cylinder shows 9.4mL
